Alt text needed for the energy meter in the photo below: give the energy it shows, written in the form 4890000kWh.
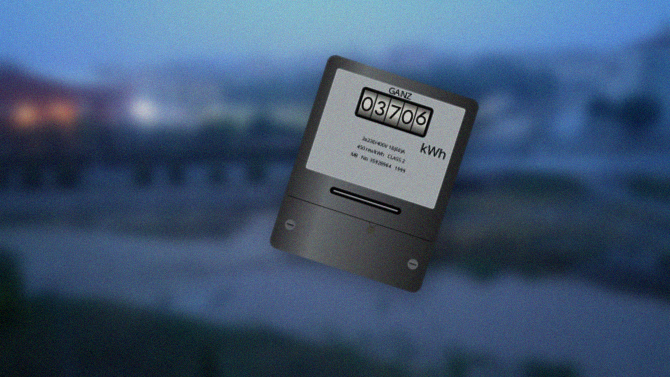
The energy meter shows 3706kWh
